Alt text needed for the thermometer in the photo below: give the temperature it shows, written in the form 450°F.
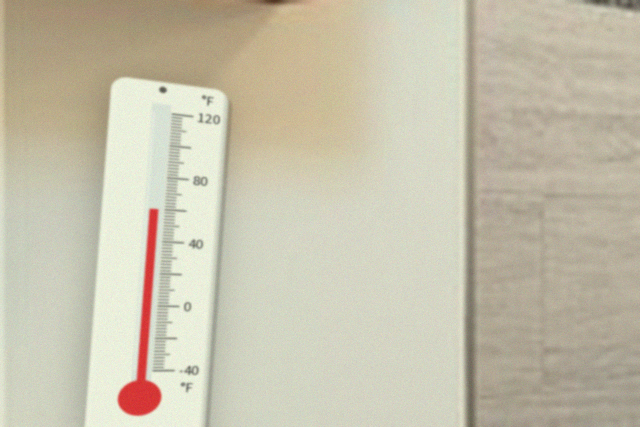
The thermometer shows 60°F
